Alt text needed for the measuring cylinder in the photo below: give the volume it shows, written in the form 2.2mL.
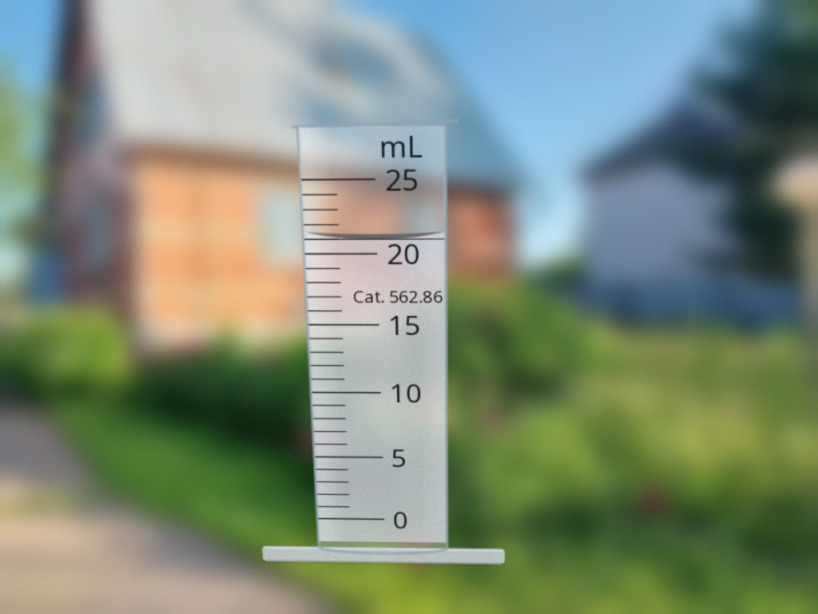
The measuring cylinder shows 21mL
